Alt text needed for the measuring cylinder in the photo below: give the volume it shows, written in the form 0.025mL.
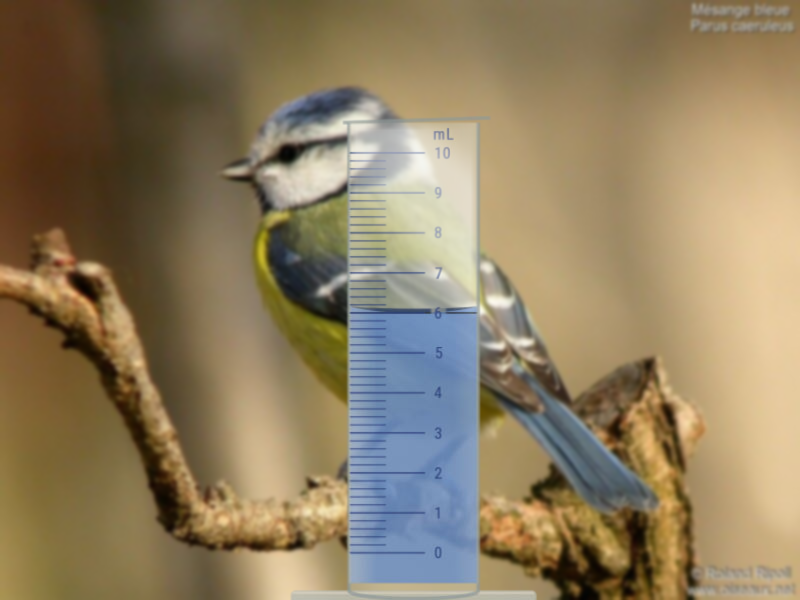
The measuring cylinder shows 6mL
